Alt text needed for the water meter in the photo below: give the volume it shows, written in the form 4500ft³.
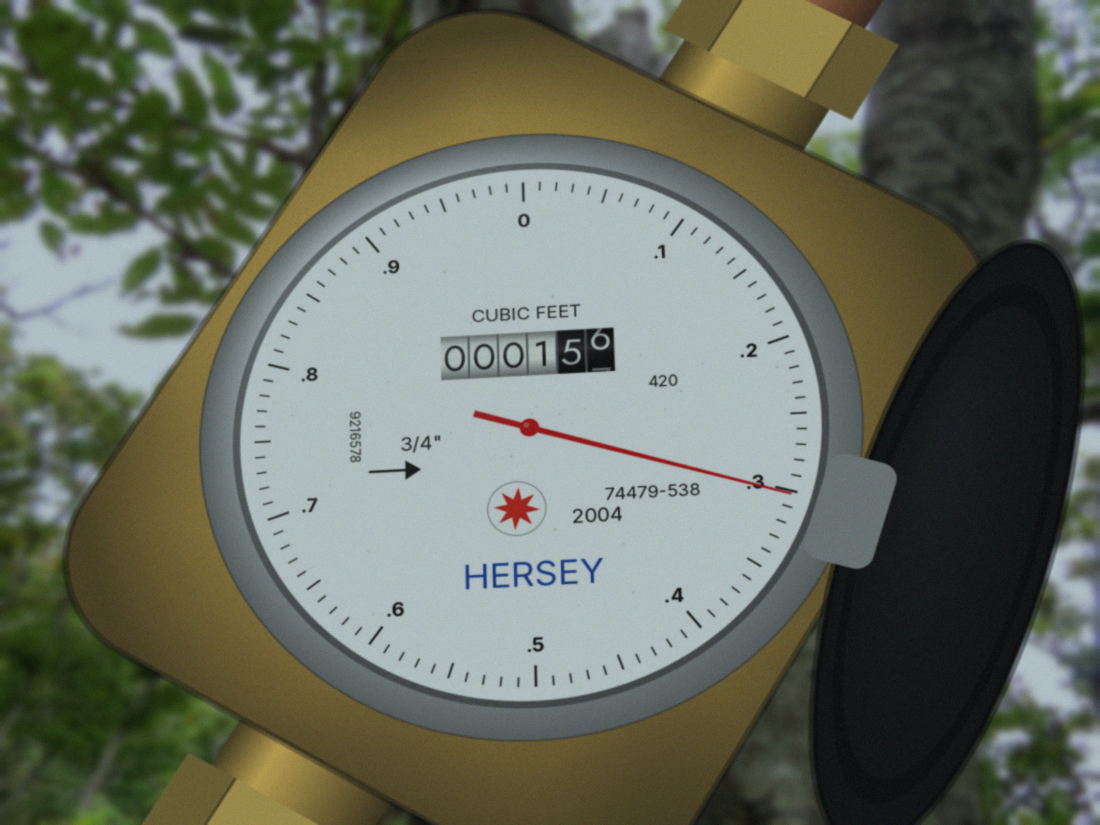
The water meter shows 156.30ft³
